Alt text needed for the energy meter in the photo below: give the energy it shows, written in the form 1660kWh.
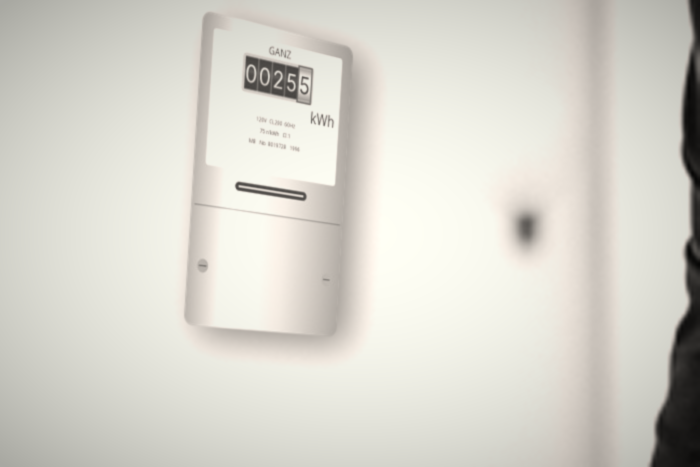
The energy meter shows 25.5kWh
